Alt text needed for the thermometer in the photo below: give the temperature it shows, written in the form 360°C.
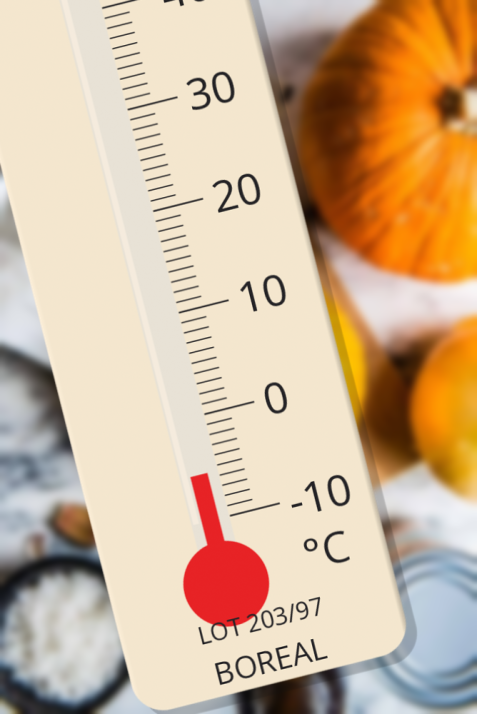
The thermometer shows -5.5°C
